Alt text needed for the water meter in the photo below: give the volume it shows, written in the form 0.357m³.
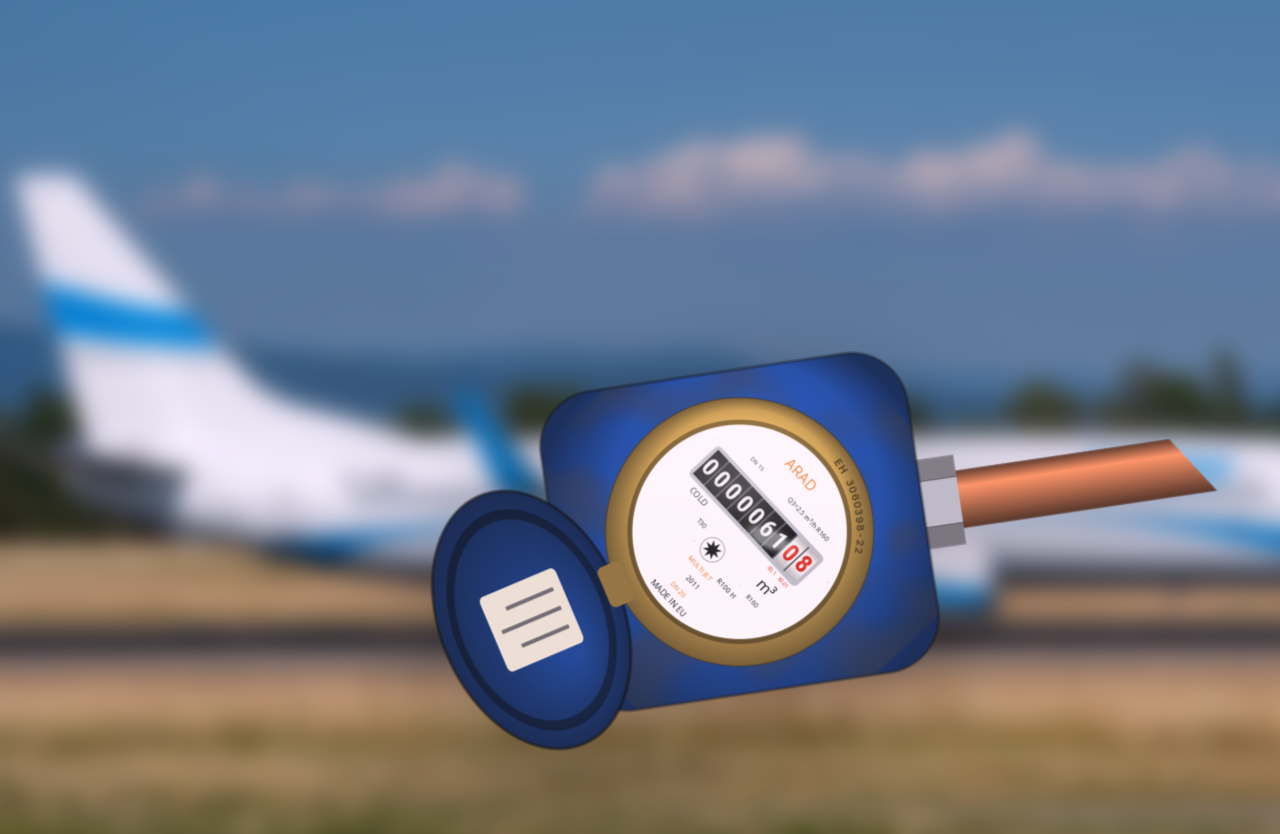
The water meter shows 61.08m³
